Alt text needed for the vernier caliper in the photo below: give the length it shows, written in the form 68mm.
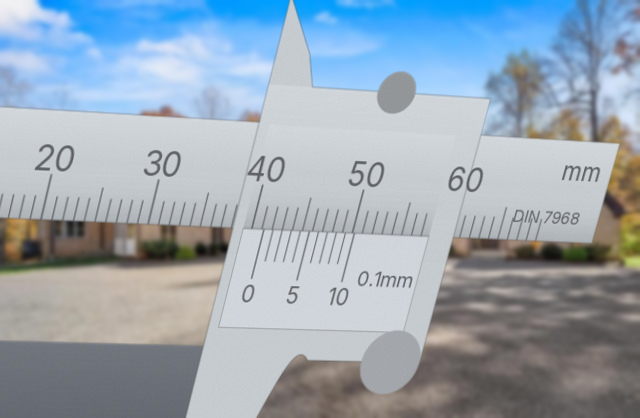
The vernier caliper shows 41.2mm
